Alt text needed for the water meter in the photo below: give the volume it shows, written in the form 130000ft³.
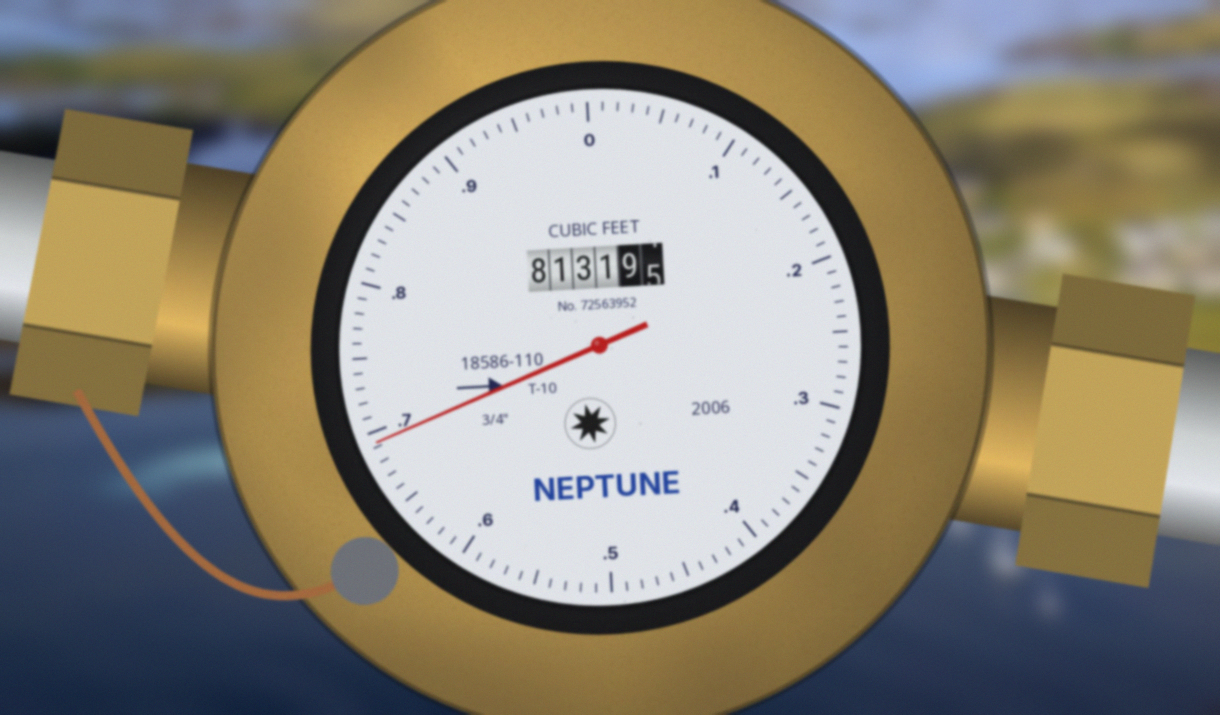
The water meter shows 813194.69ft³
